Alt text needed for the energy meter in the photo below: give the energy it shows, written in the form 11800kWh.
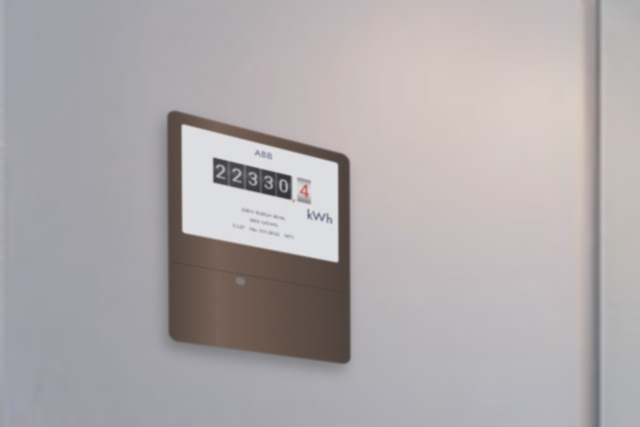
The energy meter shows 22330.4kWh
